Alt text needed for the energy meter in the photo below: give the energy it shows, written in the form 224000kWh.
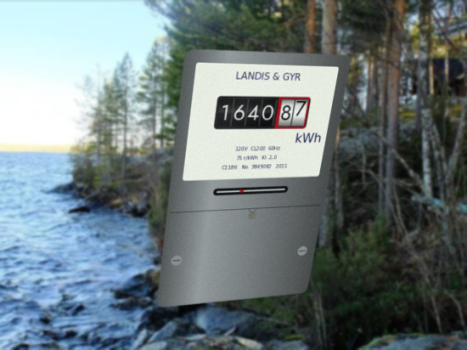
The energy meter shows 1640.87kWh
